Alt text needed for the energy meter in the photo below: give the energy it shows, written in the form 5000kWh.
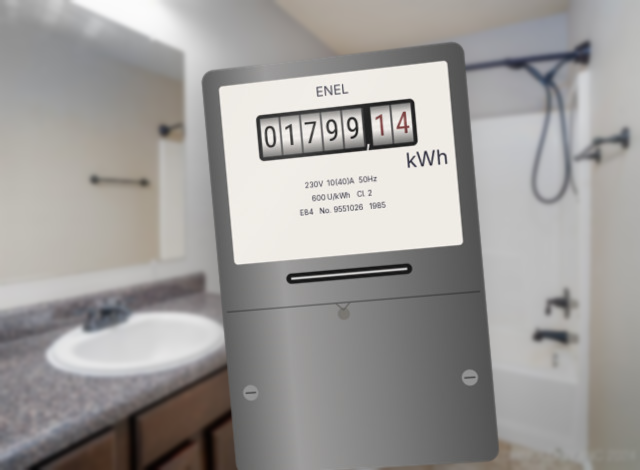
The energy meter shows 1799.14kWh
